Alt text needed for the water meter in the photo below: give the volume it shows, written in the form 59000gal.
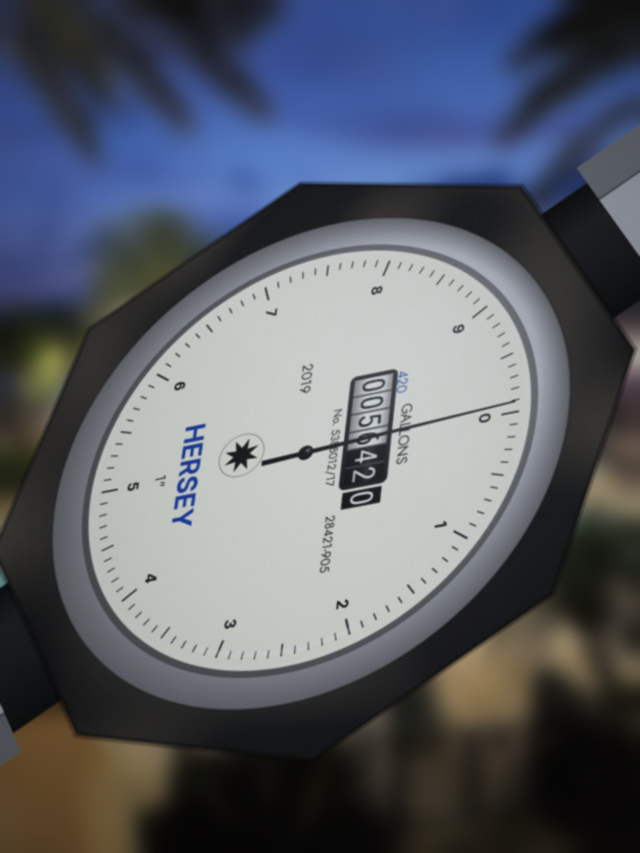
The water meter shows 56419.9gal
